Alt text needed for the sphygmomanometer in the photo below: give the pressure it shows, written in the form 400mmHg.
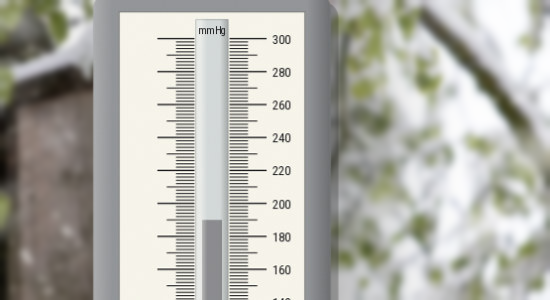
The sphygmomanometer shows 190mmHg
